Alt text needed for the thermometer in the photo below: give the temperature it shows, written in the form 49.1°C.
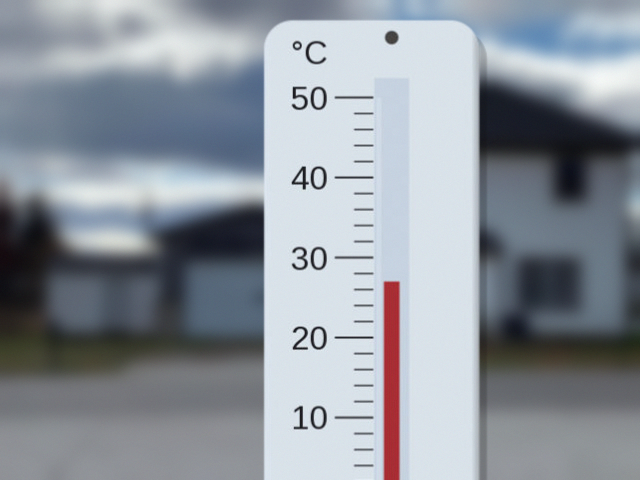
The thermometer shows 27°C
